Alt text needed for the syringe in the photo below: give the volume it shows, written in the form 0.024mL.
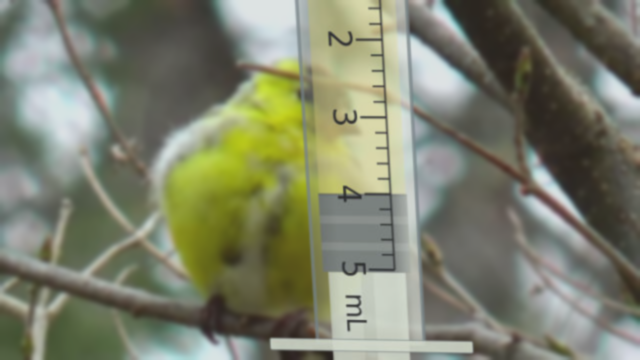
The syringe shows 4mL
